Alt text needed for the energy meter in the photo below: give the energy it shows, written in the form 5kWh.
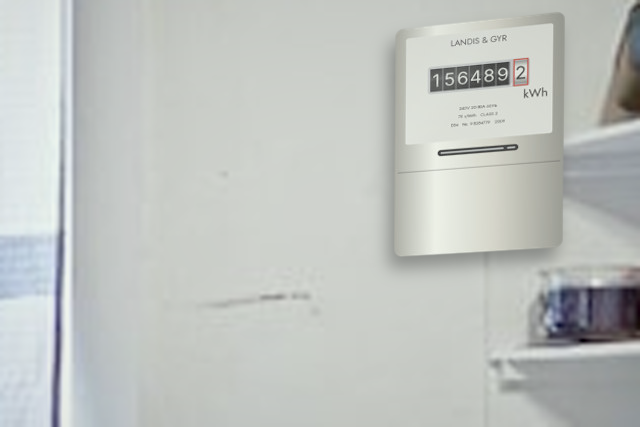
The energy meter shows 156489.2kWh
